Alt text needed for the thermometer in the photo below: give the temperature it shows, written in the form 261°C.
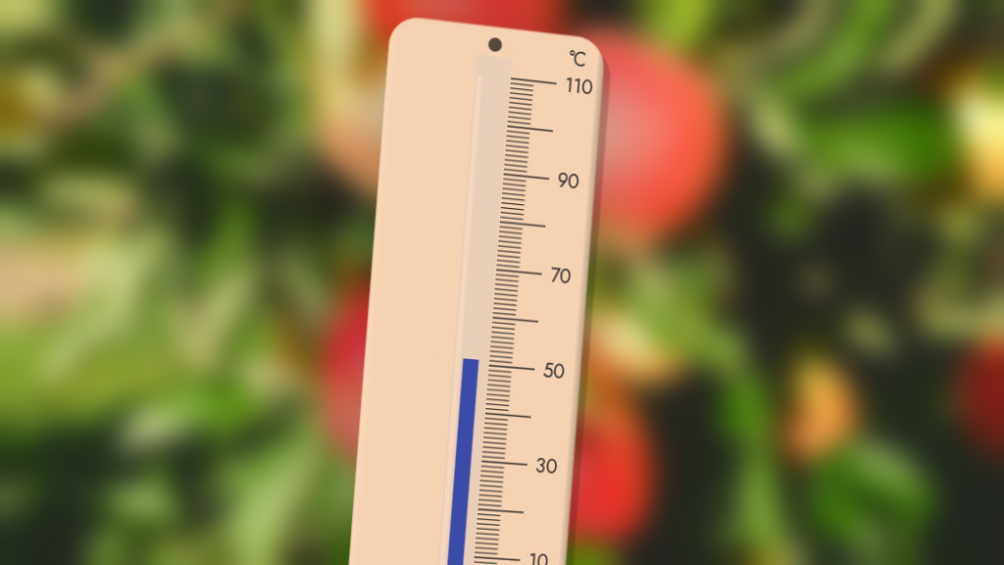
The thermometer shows 51°C
